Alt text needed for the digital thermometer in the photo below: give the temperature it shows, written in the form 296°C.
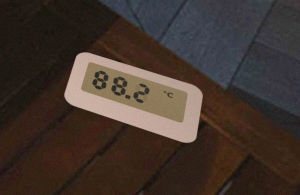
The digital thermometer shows 88.2°C
